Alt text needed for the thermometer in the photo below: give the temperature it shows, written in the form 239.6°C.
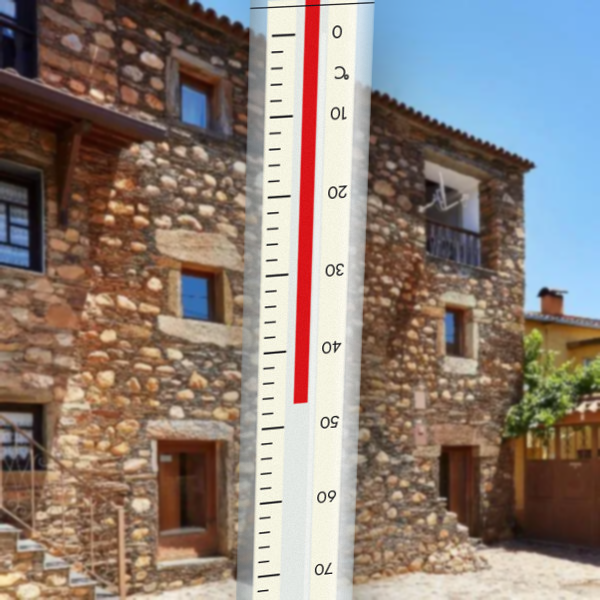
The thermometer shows 47°C
